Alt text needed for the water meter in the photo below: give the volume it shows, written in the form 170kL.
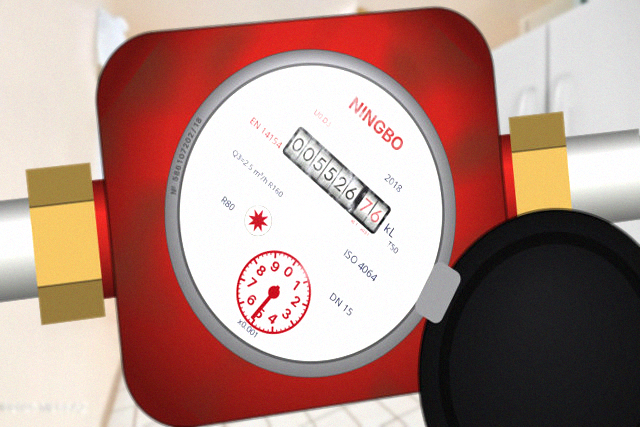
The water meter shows 5526.765kL
